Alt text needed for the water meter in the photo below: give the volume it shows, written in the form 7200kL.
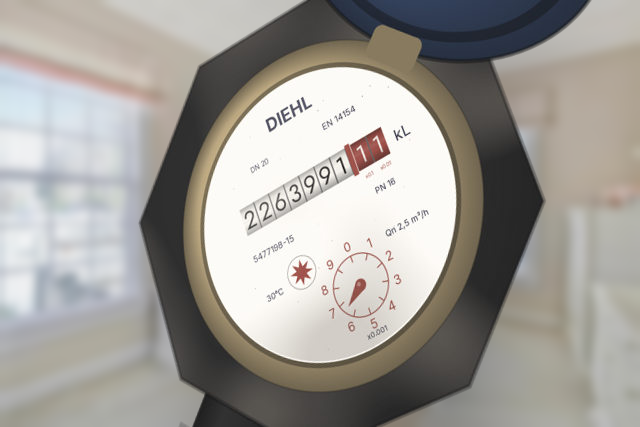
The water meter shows 2263991.116kL
